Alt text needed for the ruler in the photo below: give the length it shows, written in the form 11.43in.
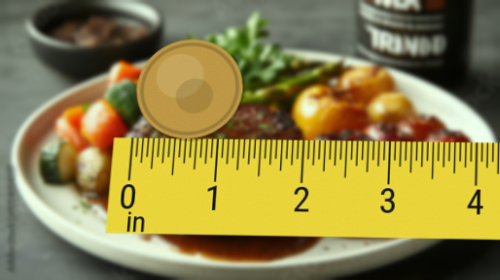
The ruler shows 1.25in
